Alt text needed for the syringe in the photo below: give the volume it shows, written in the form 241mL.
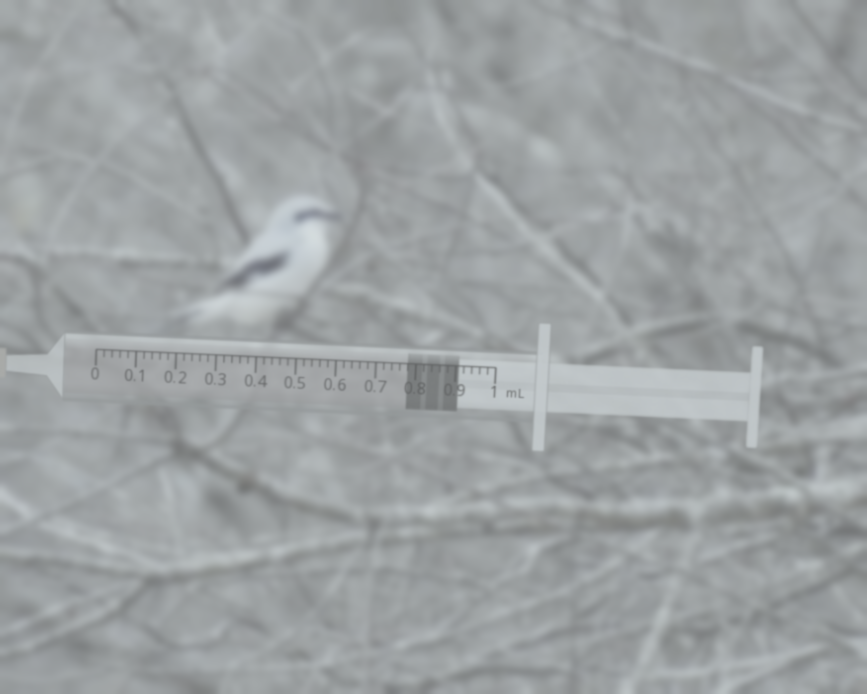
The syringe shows 0.78mL
